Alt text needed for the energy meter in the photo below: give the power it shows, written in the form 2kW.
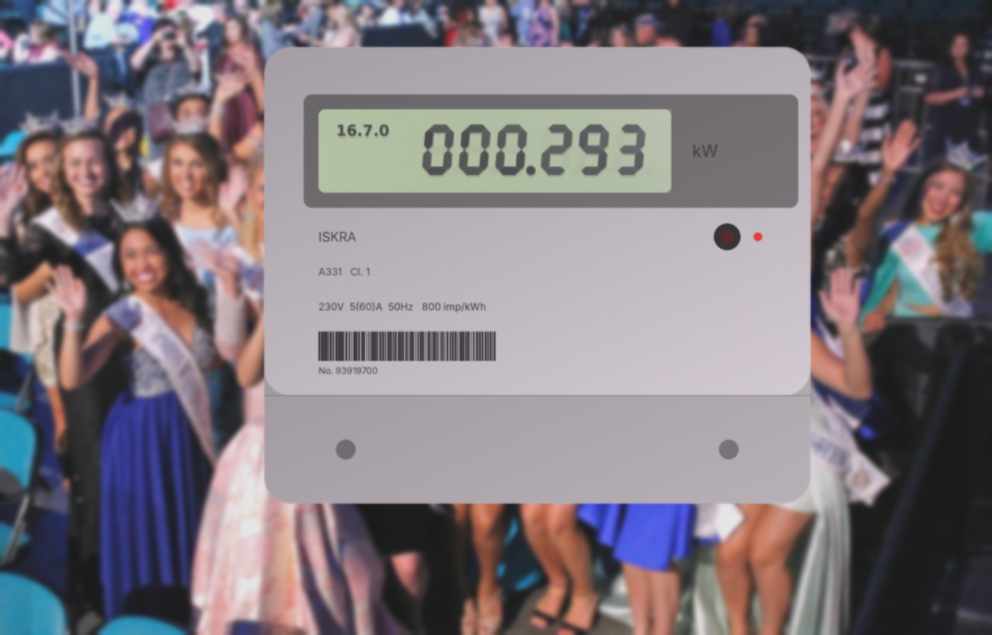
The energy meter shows 0.293kW
